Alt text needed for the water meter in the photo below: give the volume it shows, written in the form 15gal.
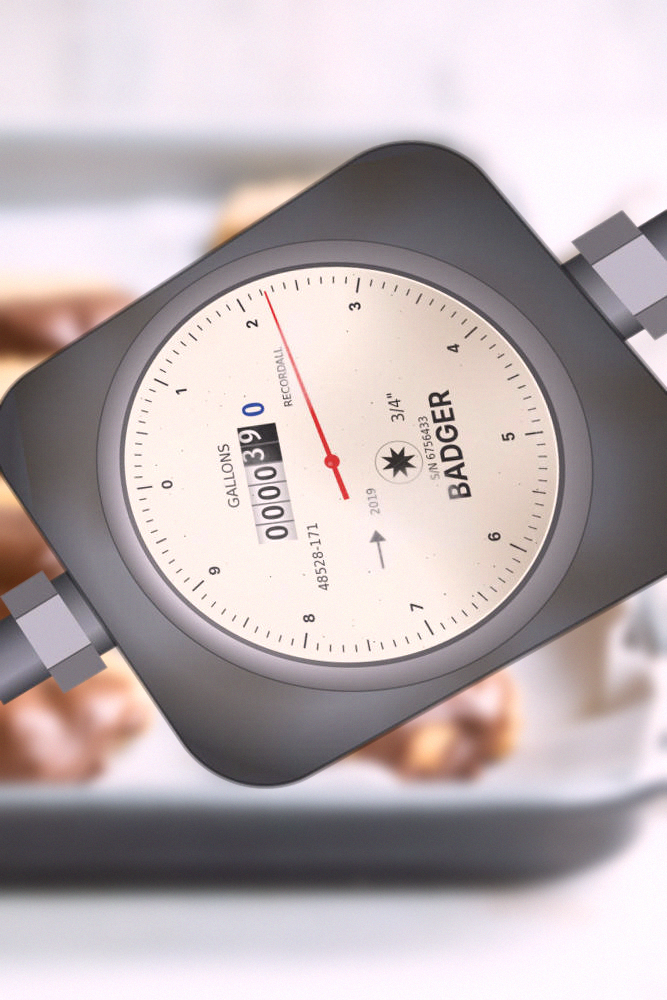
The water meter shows 392.2gal
